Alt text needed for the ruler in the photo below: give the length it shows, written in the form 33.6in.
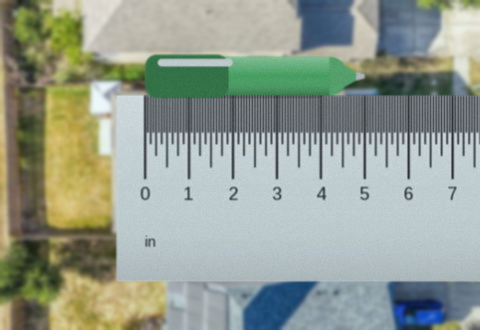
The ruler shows 5in
